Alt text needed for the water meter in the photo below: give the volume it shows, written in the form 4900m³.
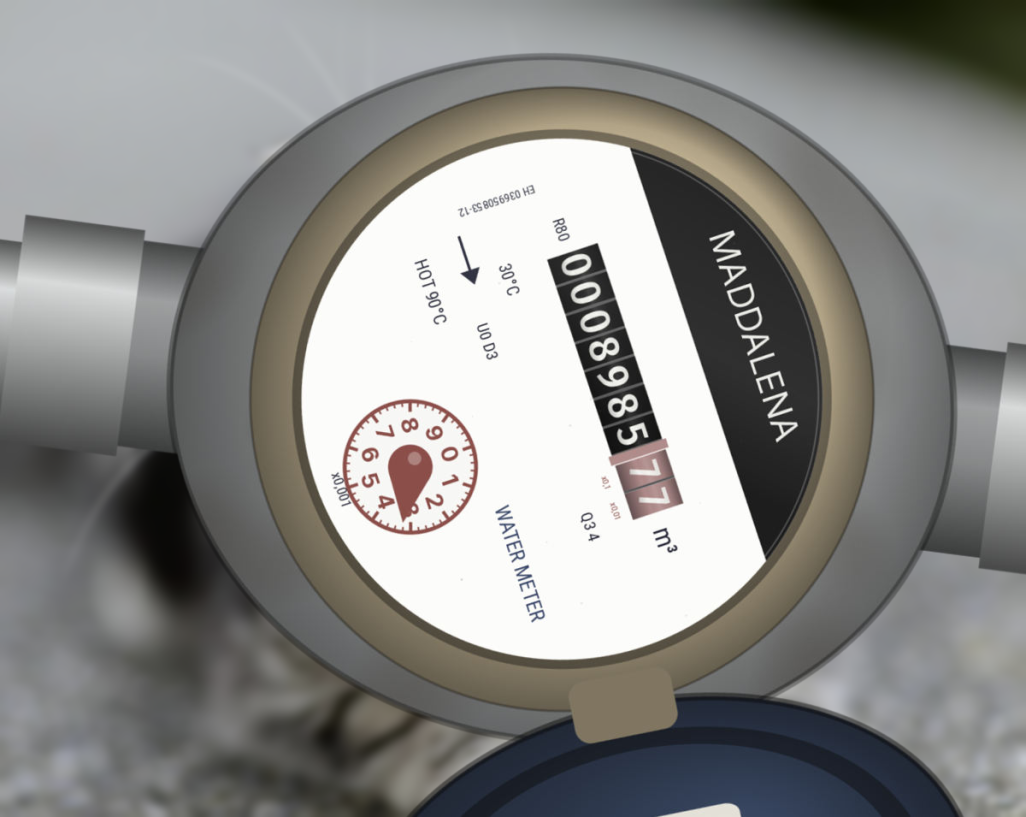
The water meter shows 8985.773m³
